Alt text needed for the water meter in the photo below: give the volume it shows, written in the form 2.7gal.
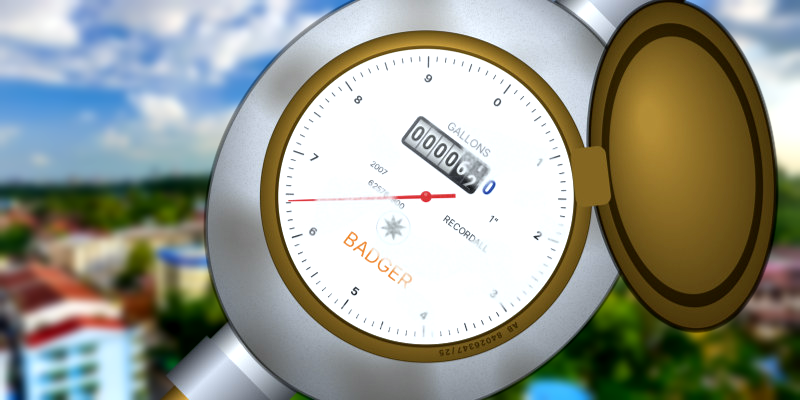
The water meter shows 616.4gal
